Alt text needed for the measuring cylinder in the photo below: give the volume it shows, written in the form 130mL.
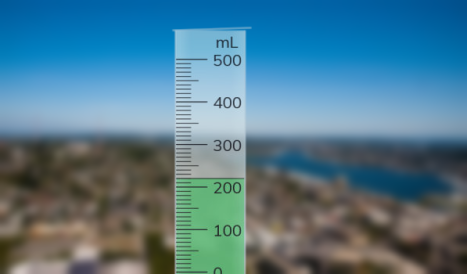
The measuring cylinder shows 220mL
